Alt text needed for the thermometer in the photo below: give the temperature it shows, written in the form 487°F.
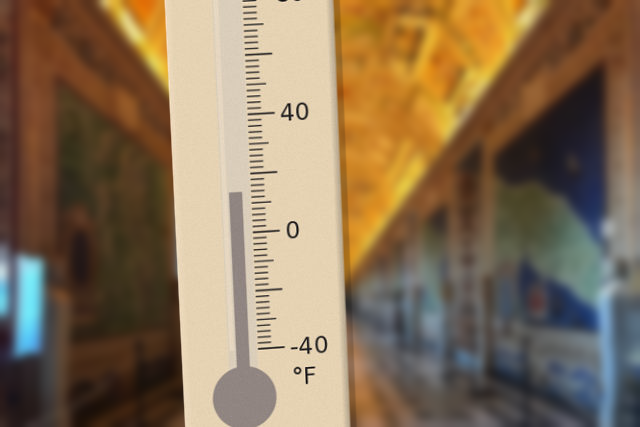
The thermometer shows 14°F
